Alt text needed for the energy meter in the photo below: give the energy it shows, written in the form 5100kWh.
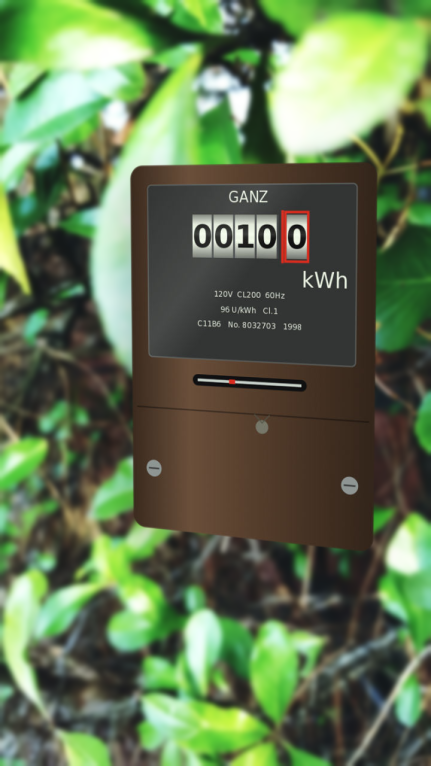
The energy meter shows 10.0kWh
